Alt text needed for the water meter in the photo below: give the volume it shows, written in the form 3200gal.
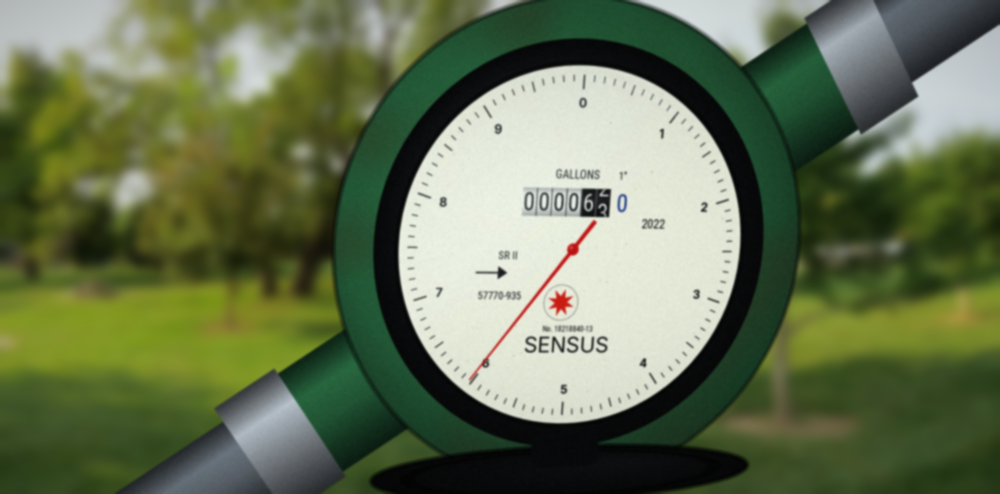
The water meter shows 626.0gal
